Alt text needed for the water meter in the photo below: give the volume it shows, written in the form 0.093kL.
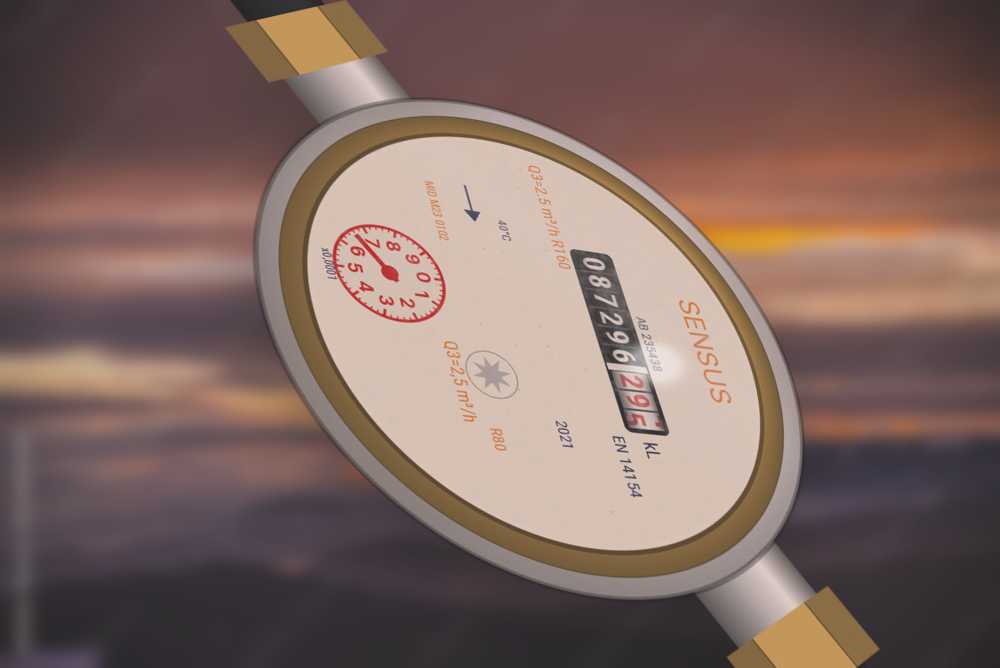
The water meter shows 87296.2946kL
